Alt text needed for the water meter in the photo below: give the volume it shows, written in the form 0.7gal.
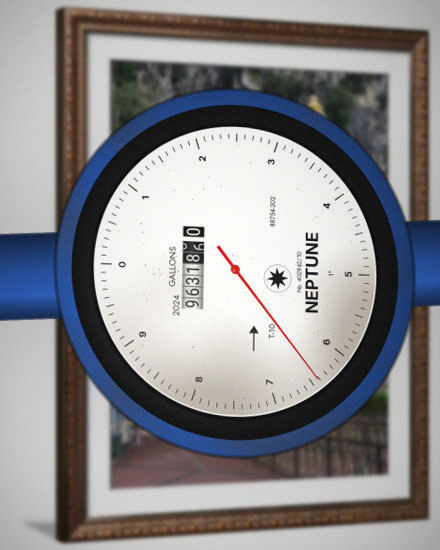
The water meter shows 9631856.4gal
